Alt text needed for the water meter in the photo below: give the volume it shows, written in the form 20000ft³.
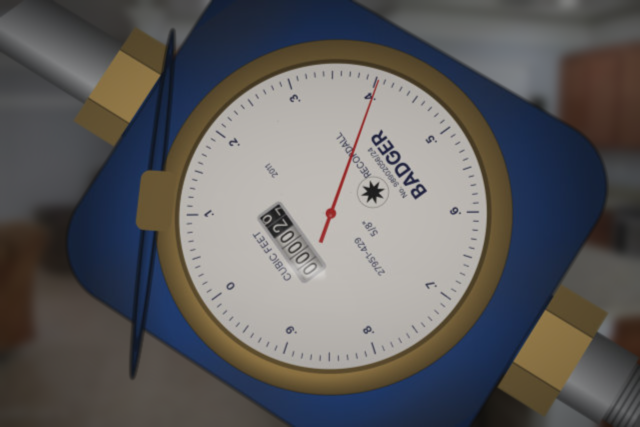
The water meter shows 26.40ft³
